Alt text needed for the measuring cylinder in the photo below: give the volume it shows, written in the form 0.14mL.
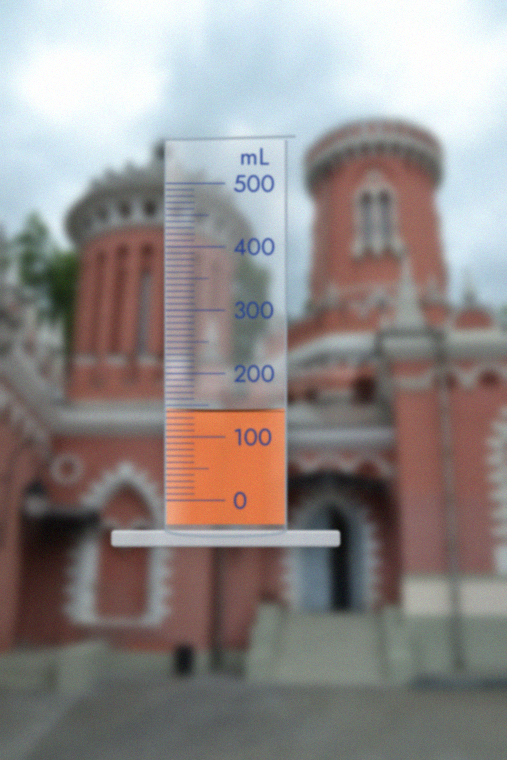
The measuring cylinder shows 140mL
